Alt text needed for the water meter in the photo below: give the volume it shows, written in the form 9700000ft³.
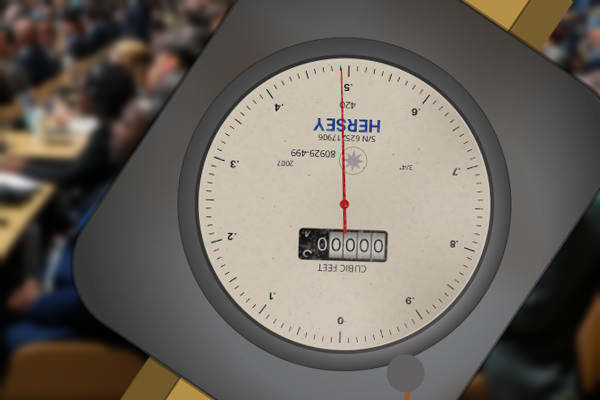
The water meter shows 3.49ft³
